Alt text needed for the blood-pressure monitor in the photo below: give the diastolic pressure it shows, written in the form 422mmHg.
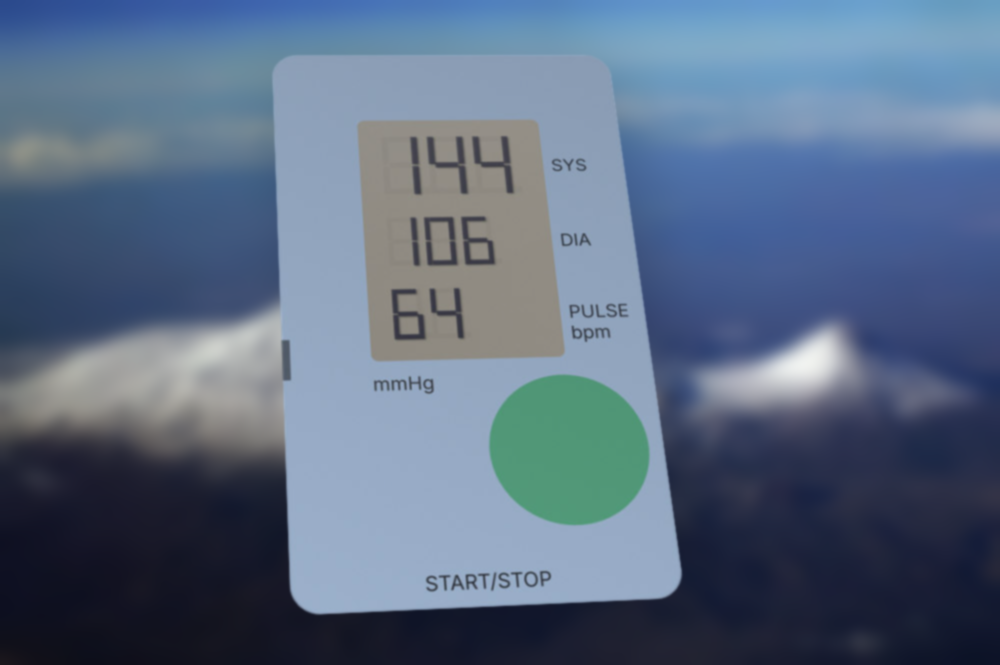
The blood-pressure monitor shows 106mmHg
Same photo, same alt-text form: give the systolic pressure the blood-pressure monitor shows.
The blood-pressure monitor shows 144mmHg
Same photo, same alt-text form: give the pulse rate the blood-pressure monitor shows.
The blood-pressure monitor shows 64bpm
